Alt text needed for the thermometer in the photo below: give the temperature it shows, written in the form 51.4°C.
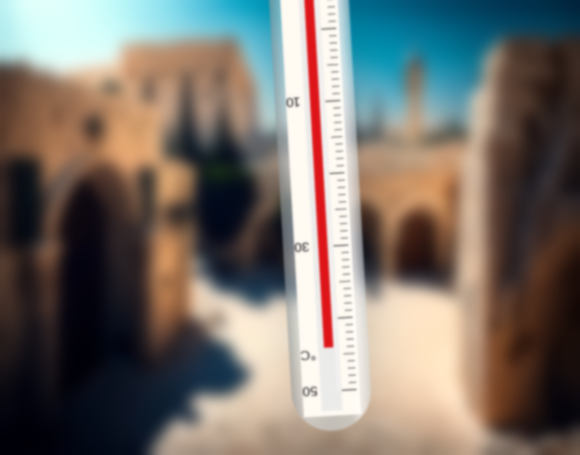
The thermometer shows 44°C
